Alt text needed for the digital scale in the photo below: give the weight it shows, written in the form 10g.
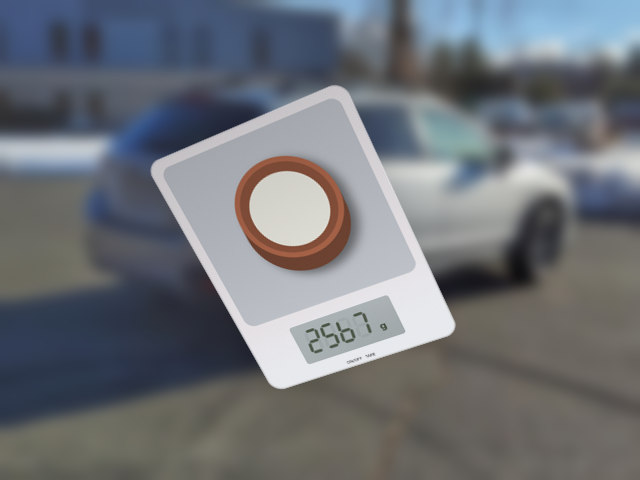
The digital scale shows 2567g
